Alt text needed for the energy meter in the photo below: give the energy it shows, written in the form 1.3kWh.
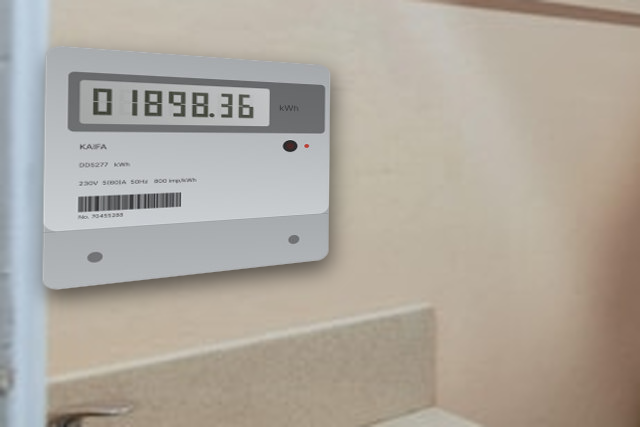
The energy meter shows 1898.36kWh
